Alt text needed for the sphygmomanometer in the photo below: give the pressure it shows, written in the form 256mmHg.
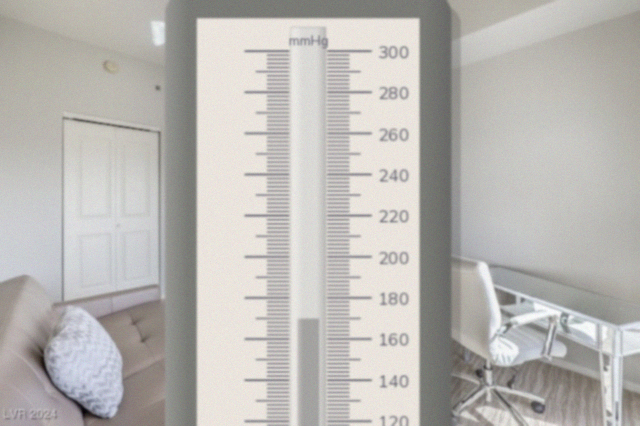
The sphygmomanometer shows 170mmHg
